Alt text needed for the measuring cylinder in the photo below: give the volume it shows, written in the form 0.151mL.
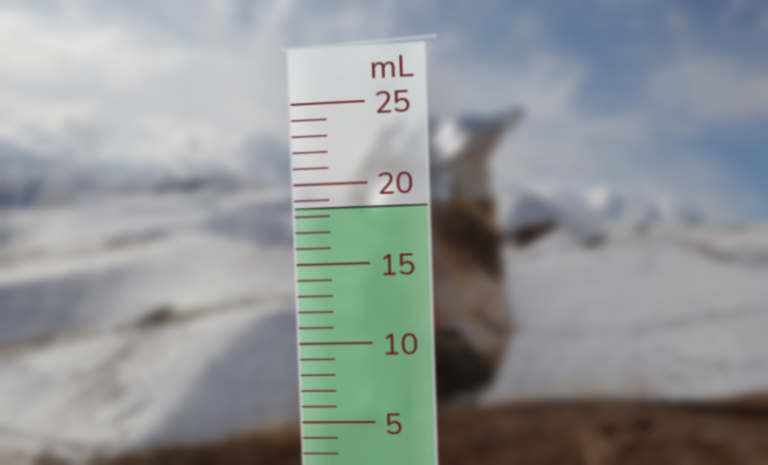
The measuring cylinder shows 18.5mL
